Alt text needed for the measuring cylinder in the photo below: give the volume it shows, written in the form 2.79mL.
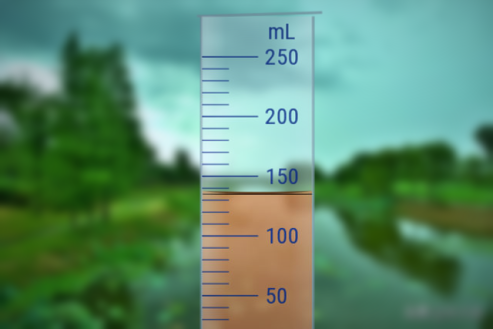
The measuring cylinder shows 135mL
